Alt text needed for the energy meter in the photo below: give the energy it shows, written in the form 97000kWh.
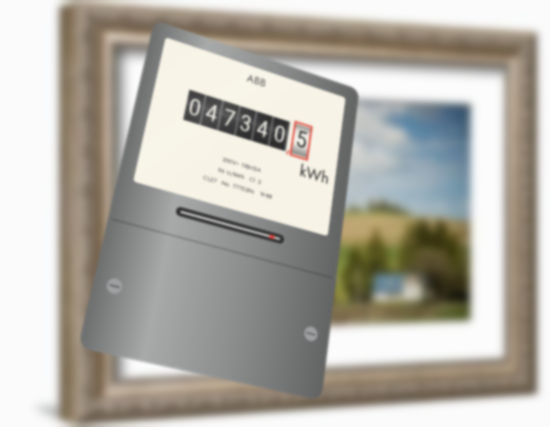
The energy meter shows 47340.5kWh
